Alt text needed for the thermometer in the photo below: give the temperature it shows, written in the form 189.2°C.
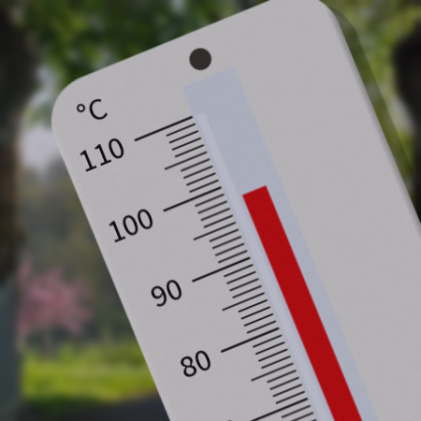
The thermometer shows 98°C
